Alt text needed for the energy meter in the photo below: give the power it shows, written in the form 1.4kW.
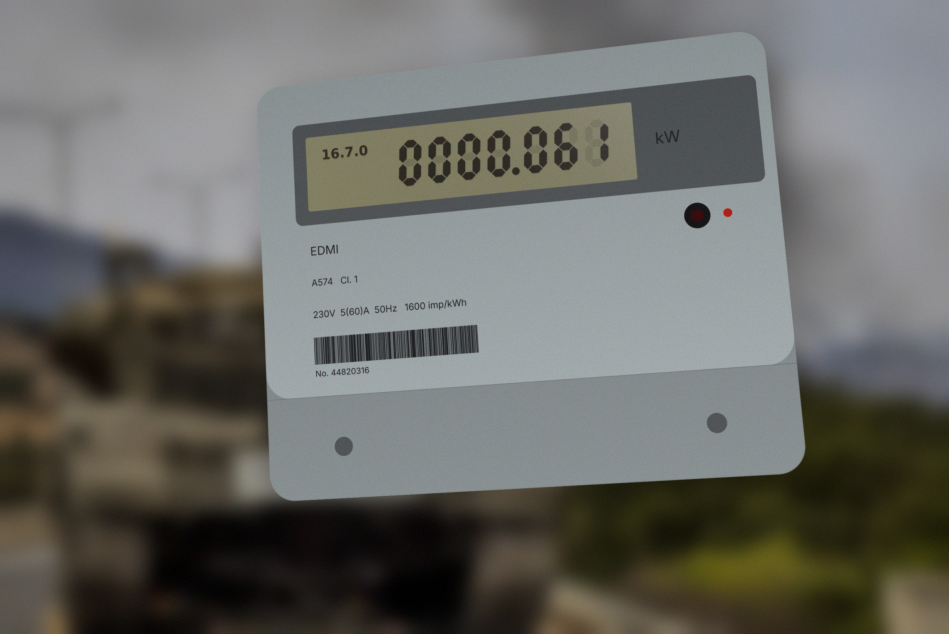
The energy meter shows 0.061kW
